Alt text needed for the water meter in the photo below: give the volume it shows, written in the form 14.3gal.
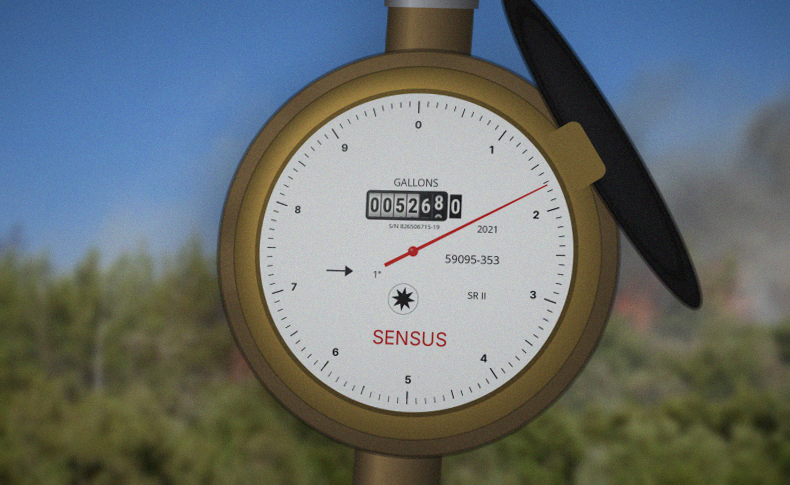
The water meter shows 52681.7gal
